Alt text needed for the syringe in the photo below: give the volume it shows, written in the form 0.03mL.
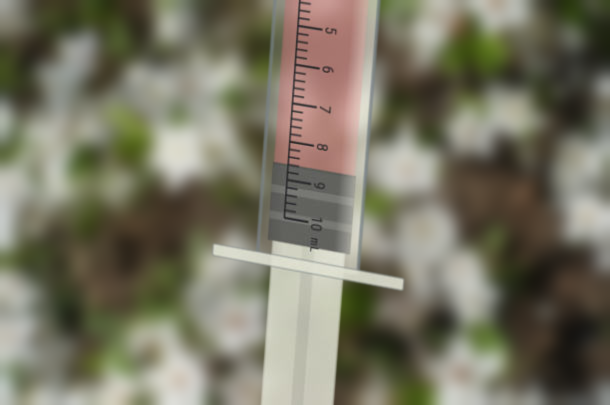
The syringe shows 8.6mL
